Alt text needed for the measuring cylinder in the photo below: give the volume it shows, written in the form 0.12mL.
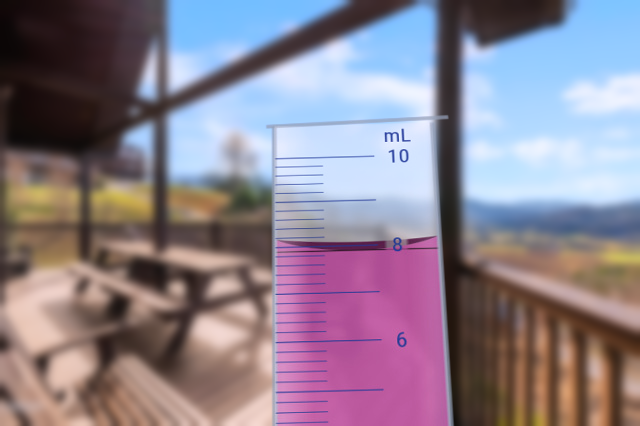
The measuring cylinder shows 7.9mL
